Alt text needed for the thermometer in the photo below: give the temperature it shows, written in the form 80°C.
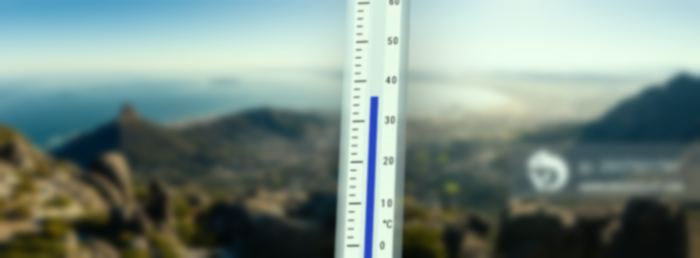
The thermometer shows 36°C
